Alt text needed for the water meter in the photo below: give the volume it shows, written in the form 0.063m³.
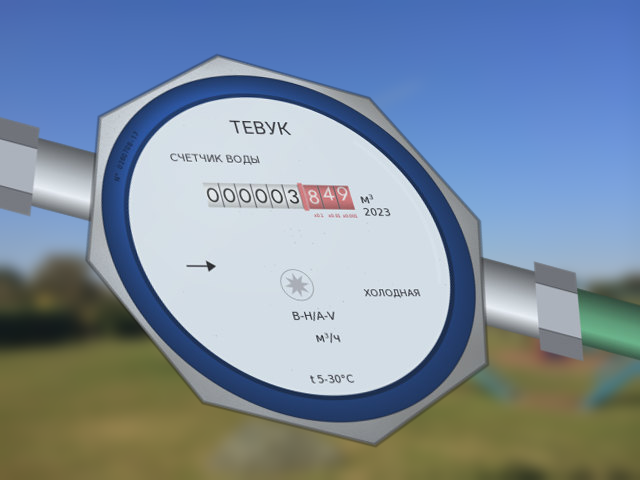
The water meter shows 3.849m³
